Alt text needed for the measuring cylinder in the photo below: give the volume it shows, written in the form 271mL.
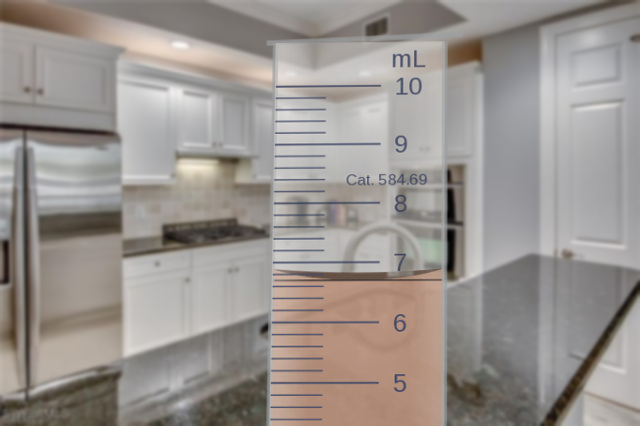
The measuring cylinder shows 6.7mL
